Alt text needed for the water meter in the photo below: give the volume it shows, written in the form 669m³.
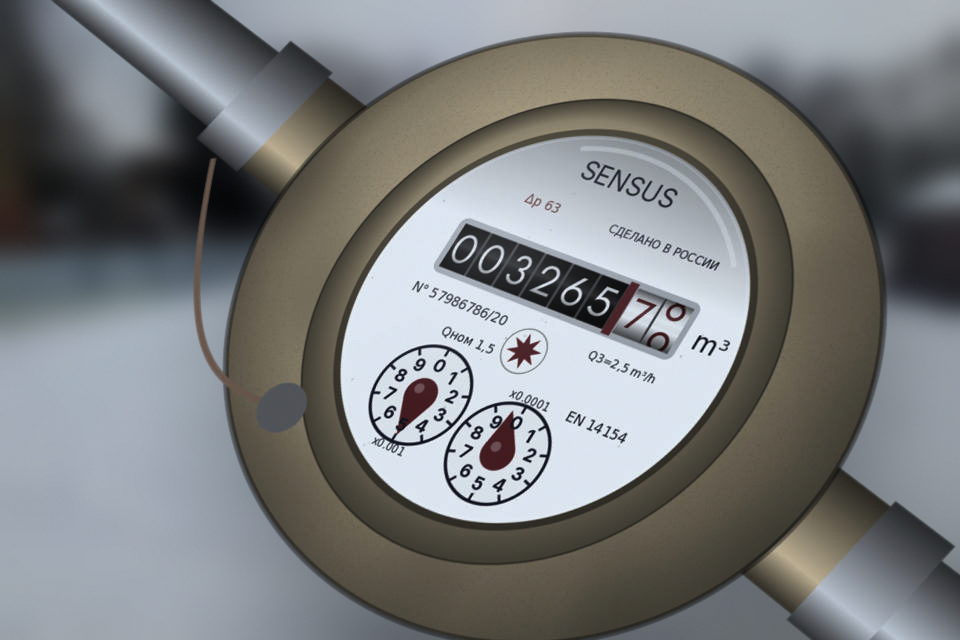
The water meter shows 3265.7849m³
